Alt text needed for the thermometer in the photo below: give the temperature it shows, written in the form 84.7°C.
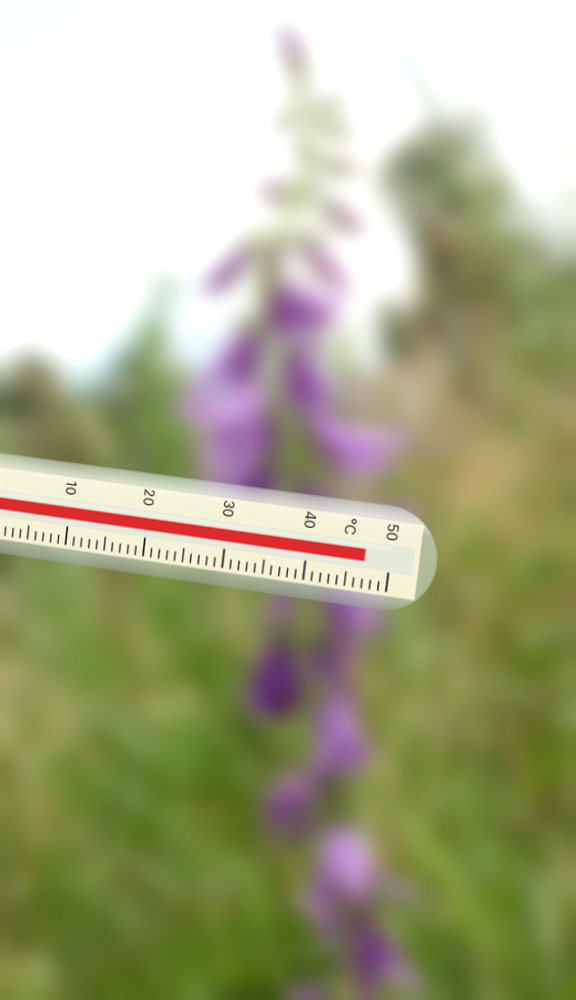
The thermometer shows 47°C
